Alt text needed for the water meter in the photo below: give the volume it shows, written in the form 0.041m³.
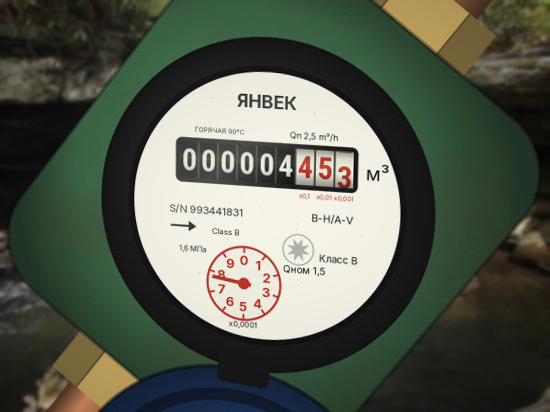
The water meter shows 4.4527m³
